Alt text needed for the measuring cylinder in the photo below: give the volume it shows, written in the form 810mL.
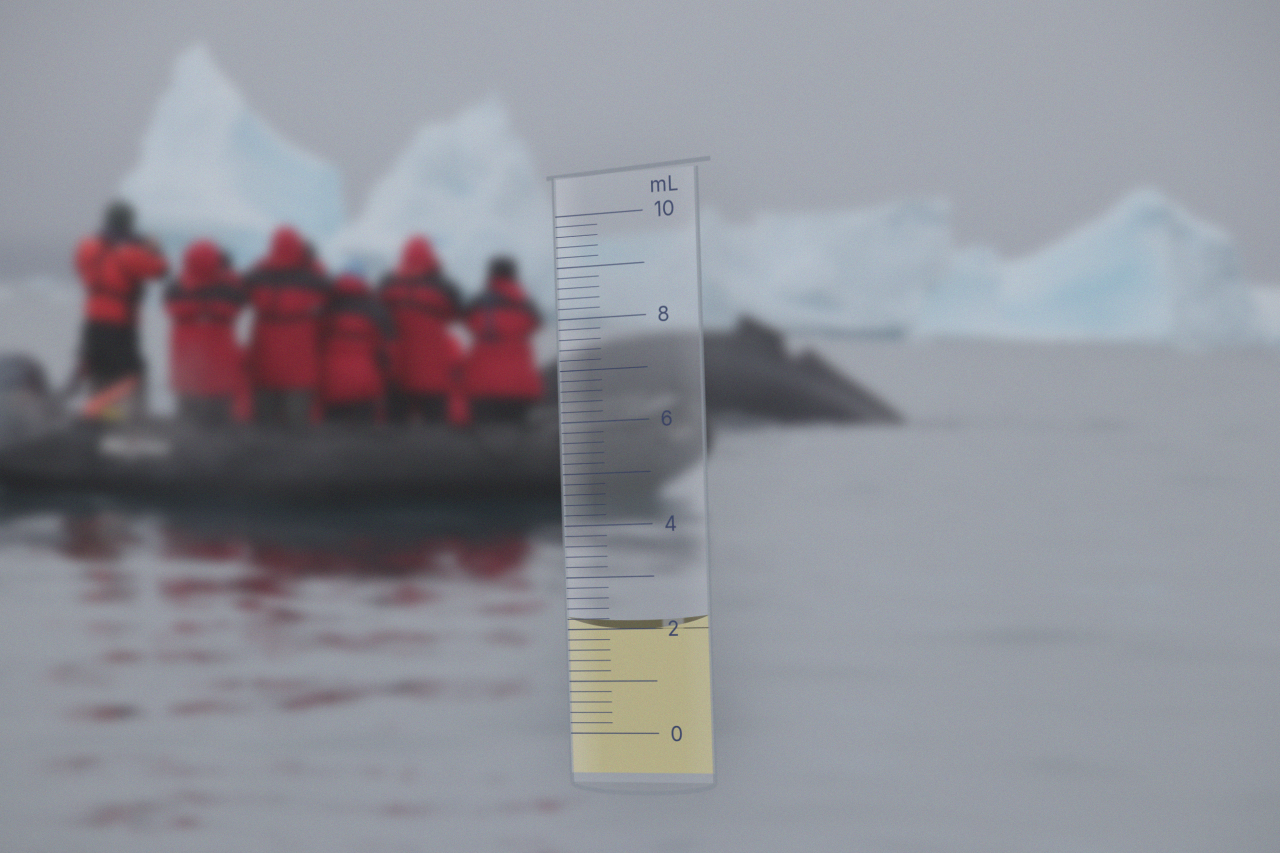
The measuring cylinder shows 2mL
